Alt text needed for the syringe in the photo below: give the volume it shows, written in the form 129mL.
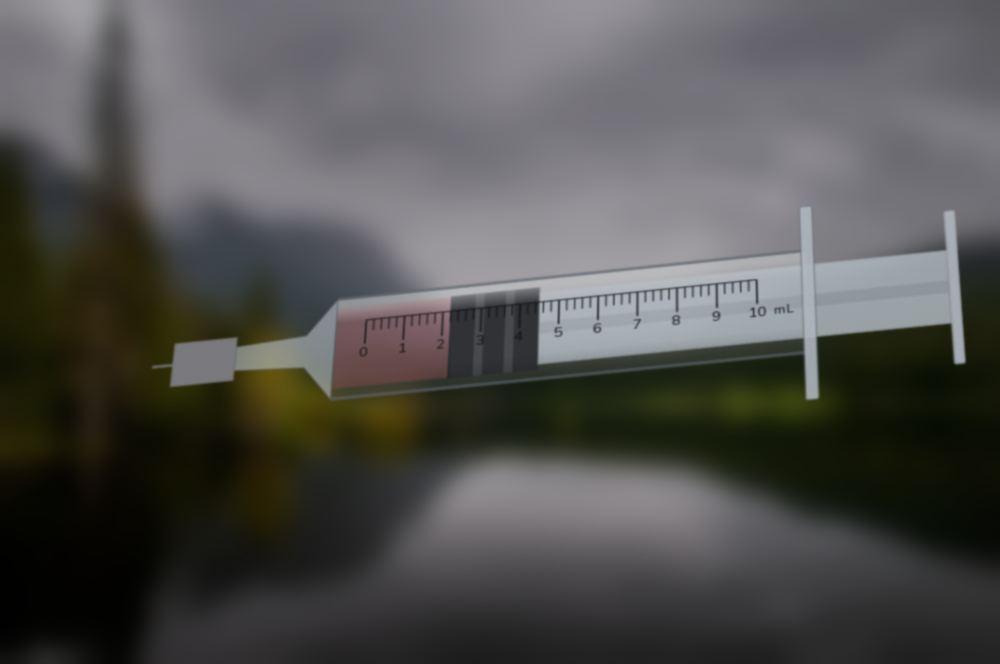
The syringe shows 2.2mL
